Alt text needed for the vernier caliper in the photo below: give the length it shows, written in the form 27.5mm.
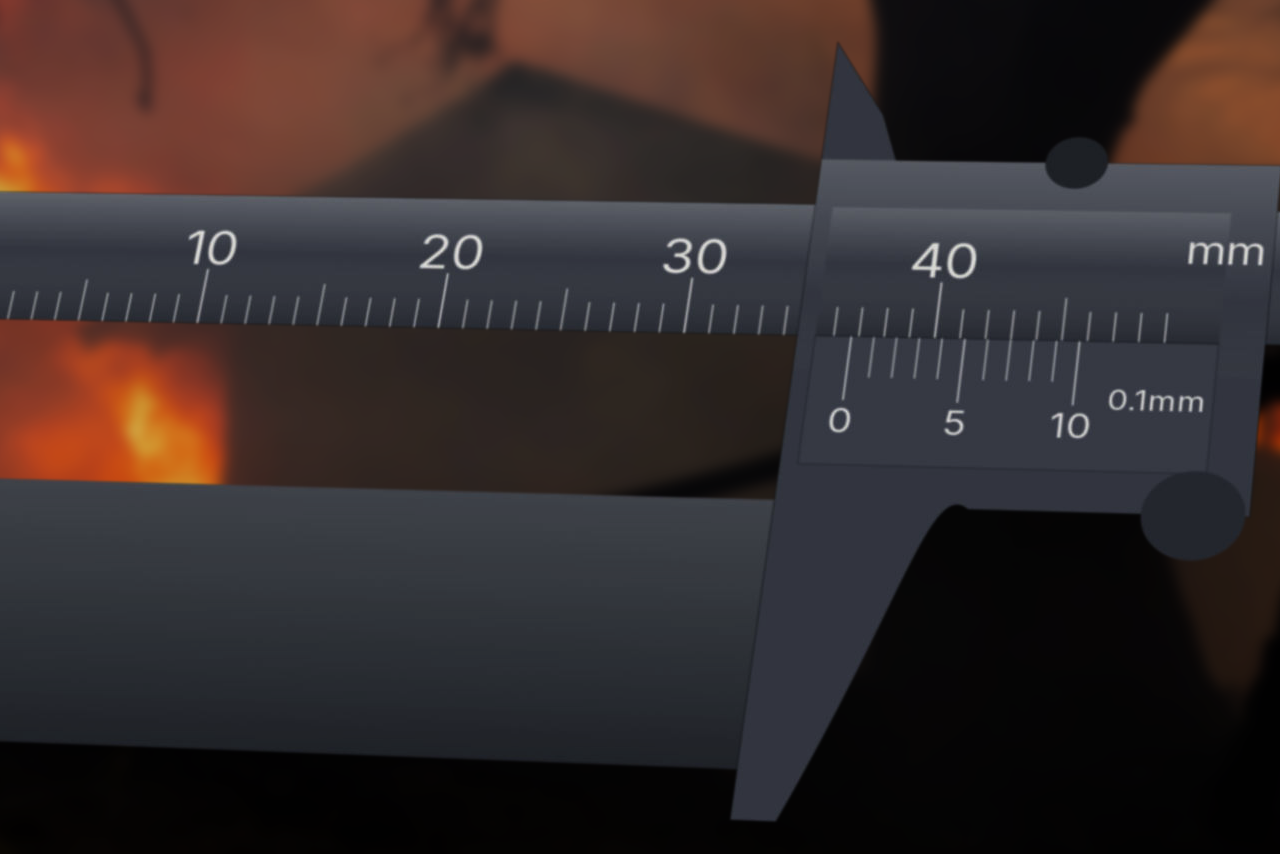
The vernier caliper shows 36.7mm
